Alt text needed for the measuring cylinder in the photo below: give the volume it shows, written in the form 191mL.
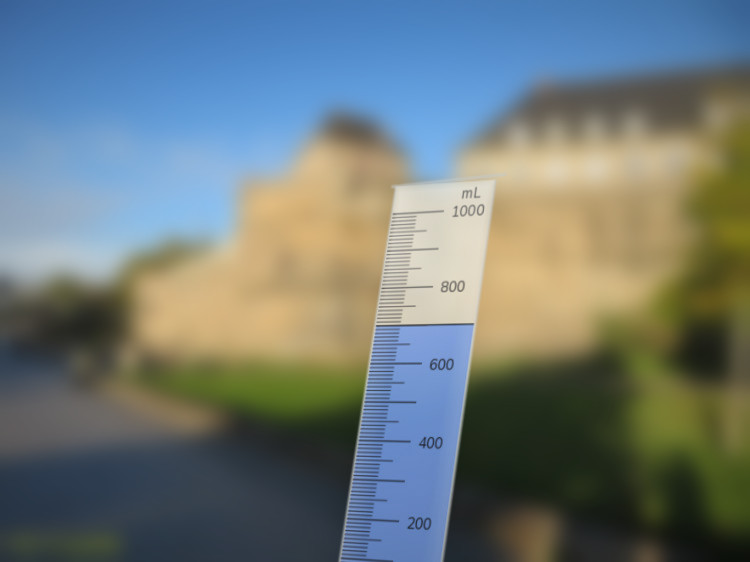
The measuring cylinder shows 700mL
